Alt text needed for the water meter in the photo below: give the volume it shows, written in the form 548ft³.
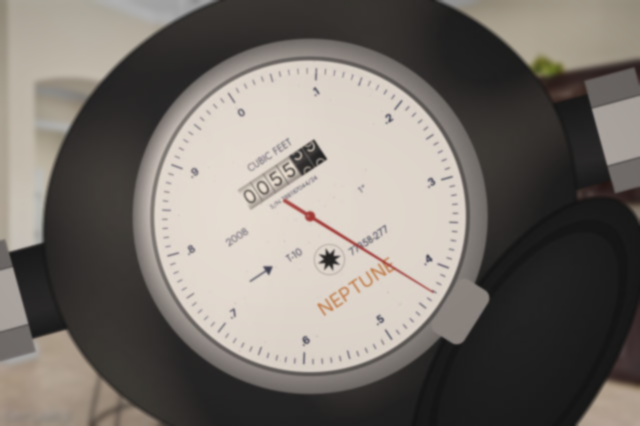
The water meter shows 5559.43ft³
